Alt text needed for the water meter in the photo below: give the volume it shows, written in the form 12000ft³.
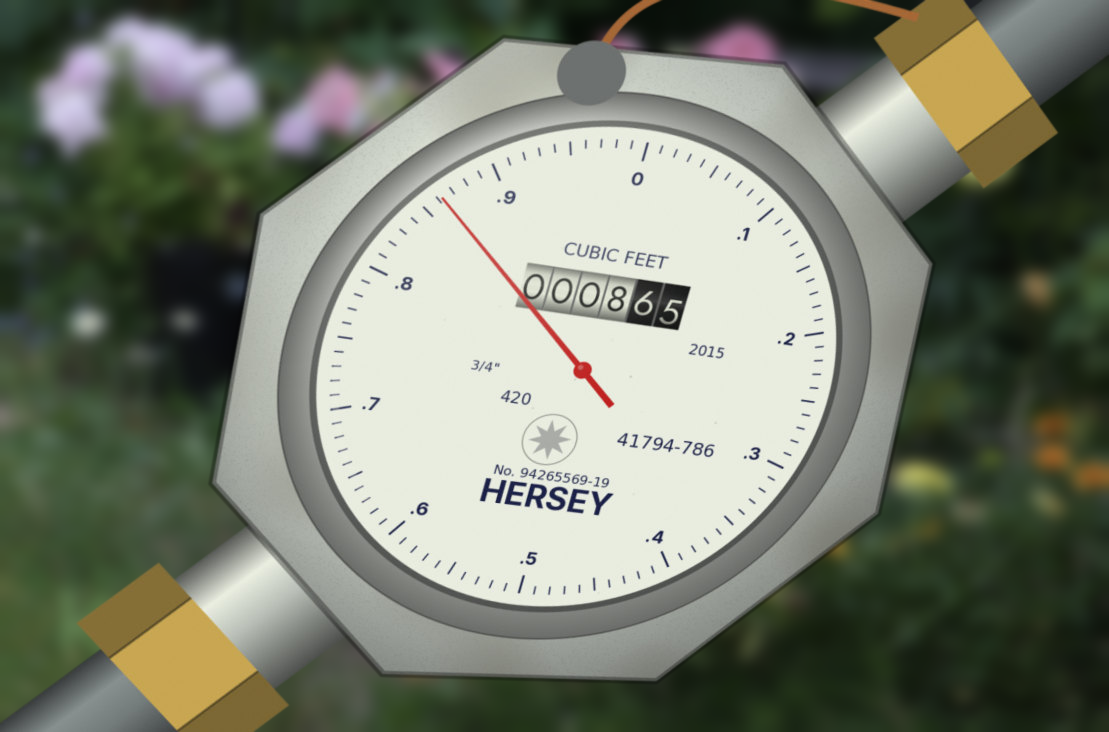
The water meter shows 864.86ft³
